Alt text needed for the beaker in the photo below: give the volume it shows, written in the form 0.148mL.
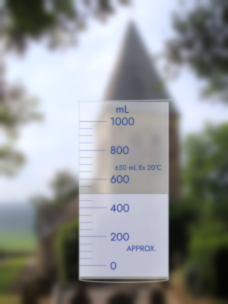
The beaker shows 500mL
